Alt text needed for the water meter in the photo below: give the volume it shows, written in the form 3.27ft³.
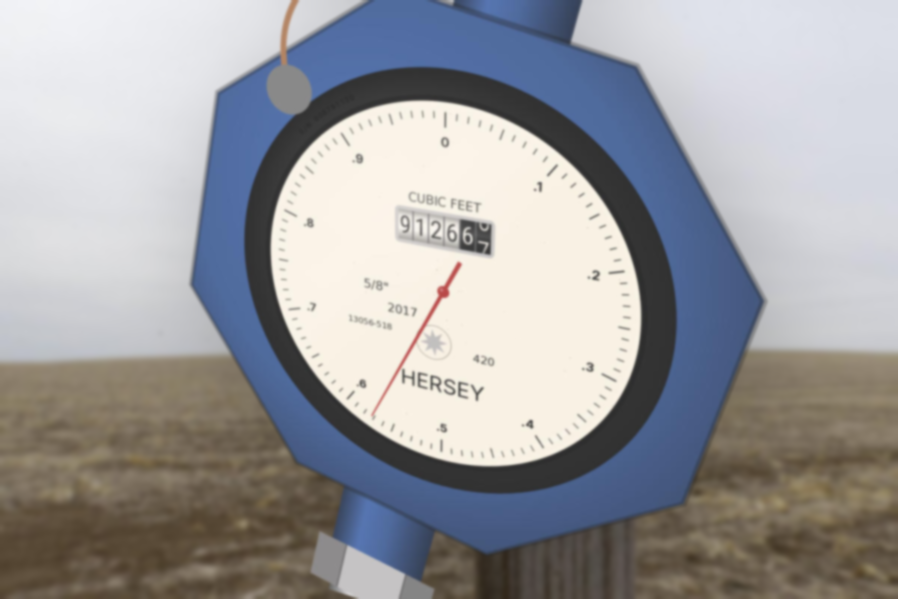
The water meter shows 912666.57ft³
